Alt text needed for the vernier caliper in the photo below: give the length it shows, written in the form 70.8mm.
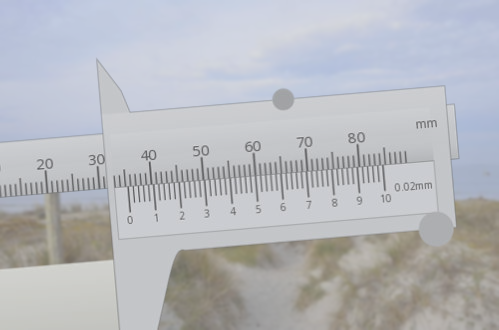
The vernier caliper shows 35.5mm
